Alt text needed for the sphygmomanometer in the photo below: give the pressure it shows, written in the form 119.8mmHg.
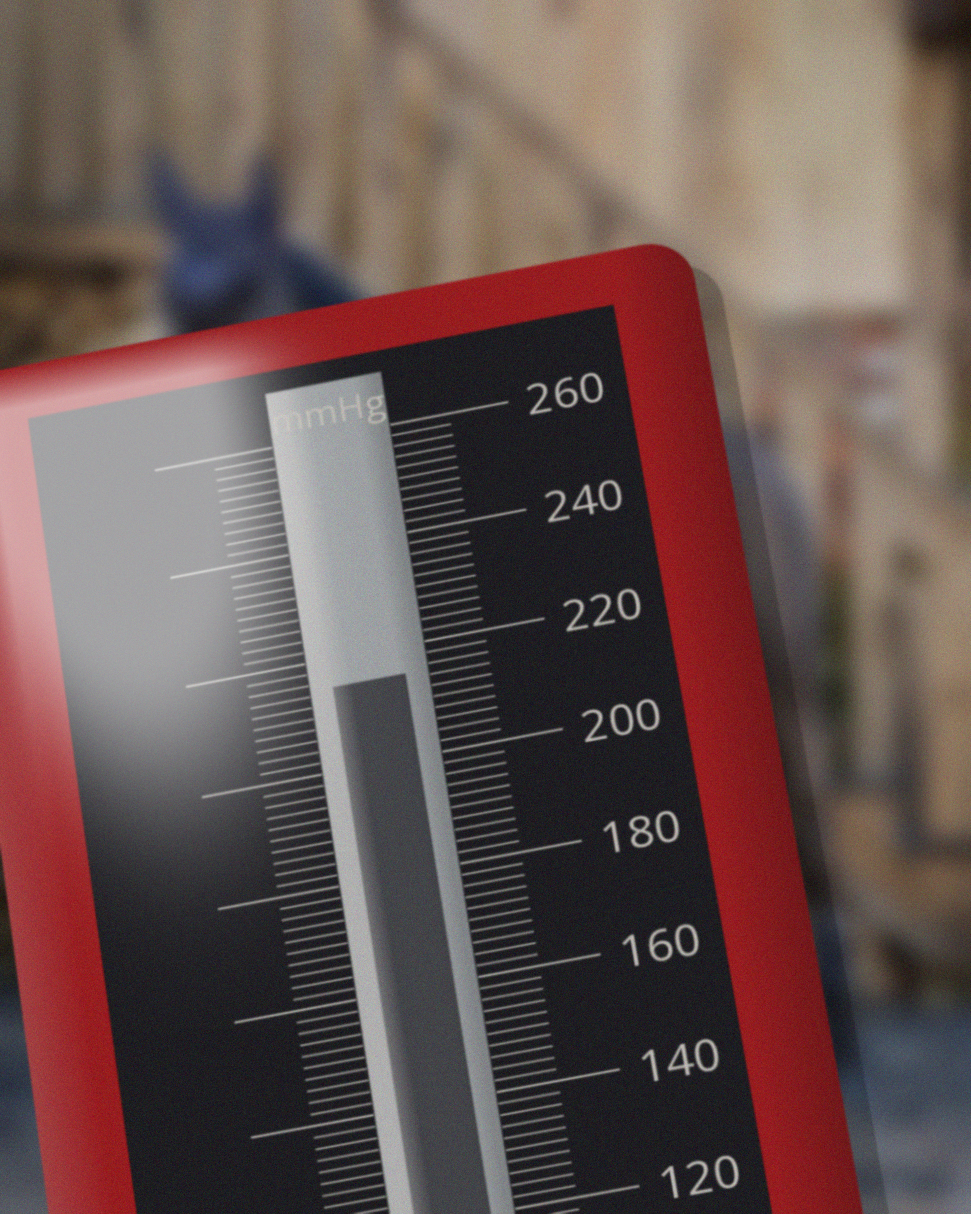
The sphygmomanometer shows 215mmHg
